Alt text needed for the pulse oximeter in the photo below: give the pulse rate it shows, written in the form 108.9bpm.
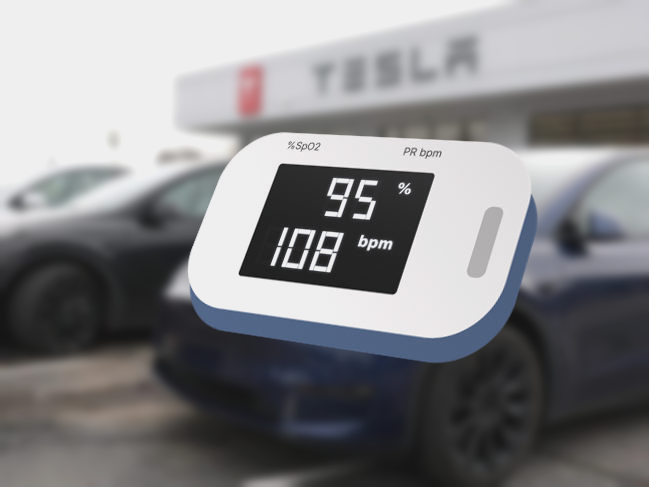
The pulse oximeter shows 108bpm
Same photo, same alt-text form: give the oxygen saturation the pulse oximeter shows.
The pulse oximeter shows 95%
